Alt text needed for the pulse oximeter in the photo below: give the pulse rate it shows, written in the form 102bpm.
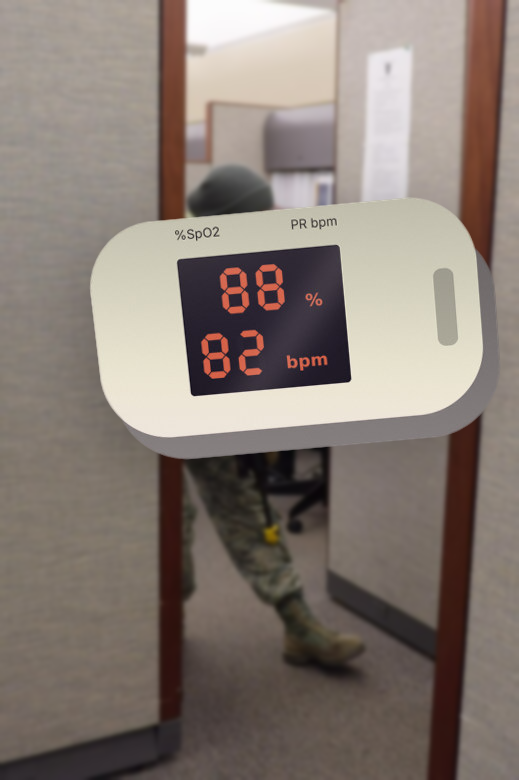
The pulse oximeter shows 82bpm
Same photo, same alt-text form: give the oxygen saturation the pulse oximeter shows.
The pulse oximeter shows 88%
